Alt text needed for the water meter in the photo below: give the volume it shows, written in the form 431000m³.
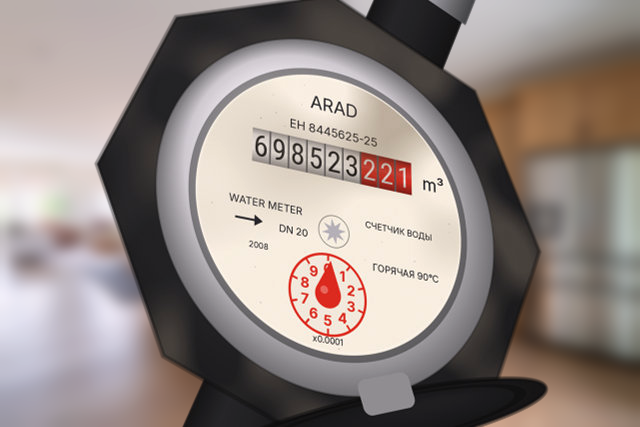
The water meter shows 698523.2210m³
